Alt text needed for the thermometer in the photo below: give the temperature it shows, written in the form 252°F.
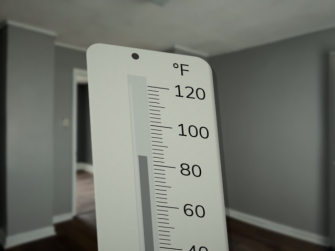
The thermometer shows 84°F
